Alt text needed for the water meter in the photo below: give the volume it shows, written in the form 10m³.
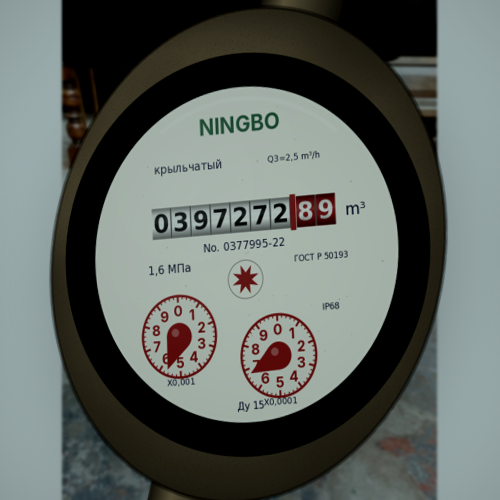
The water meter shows 397272.8956m³
